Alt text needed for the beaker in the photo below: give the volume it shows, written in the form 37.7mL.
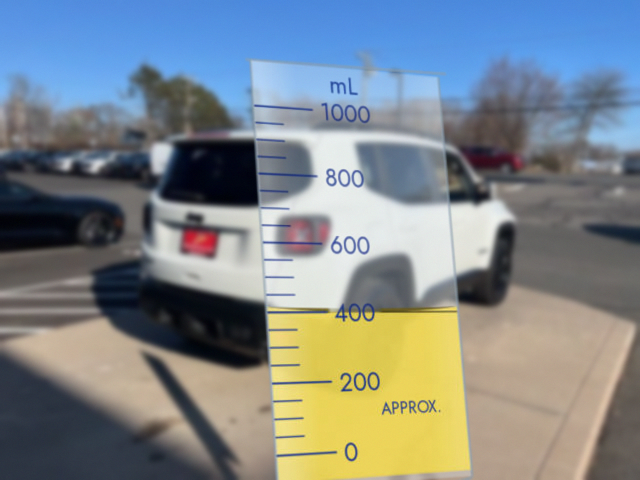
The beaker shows 400mL
